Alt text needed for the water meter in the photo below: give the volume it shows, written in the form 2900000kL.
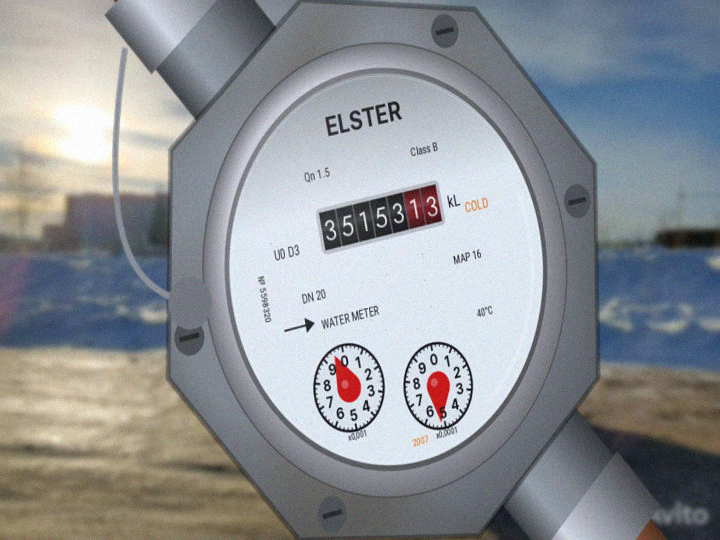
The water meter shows 35153.1295kL
